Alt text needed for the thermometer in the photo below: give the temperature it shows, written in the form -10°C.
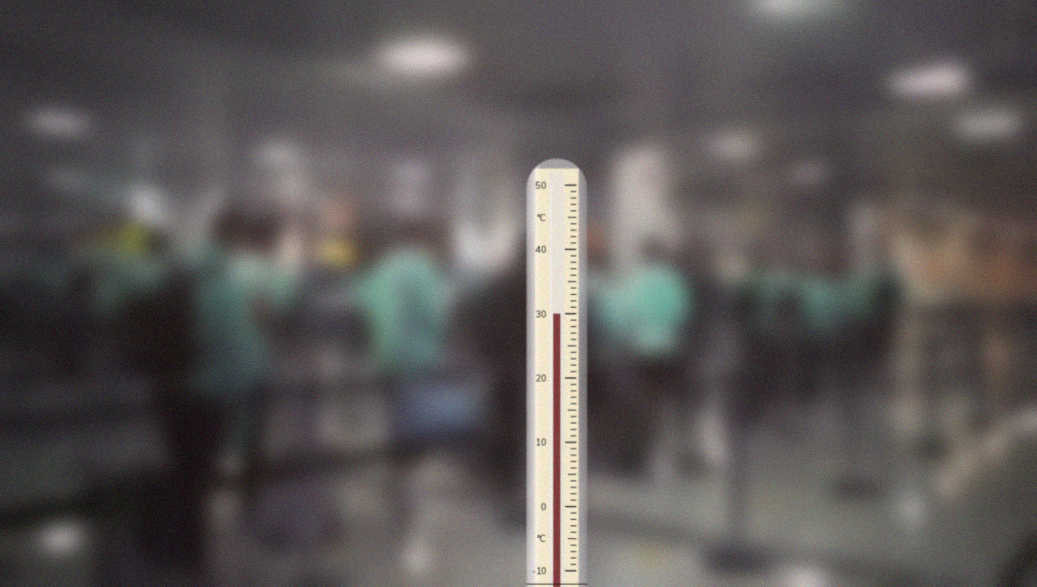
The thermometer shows 30°C
